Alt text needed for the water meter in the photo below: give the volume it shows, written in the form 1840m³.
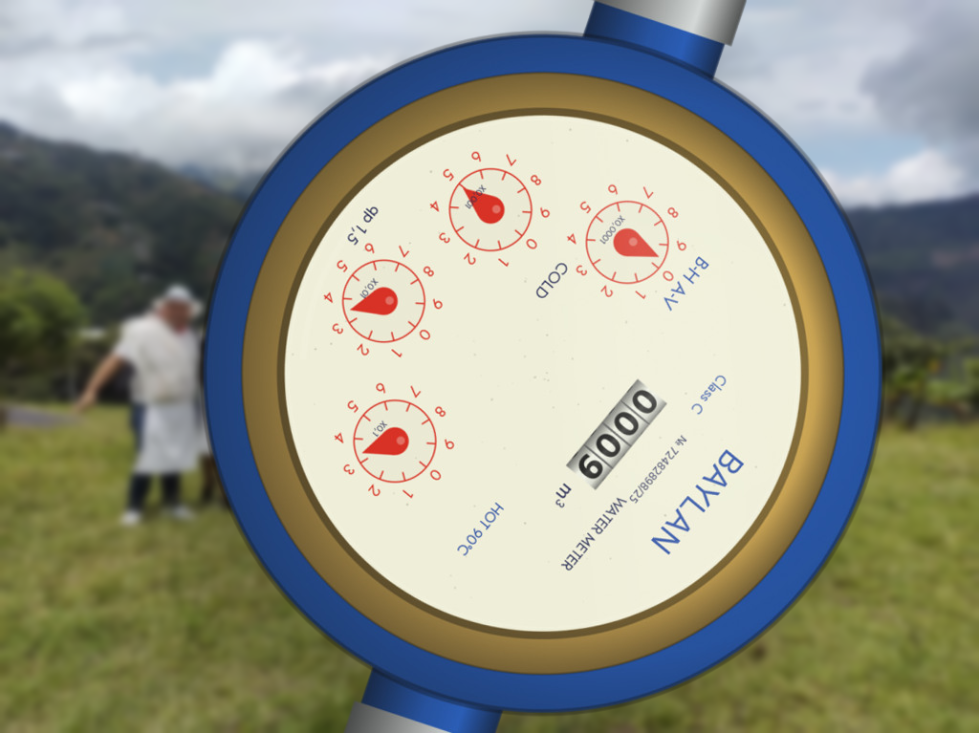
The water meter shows 9.3349m³
